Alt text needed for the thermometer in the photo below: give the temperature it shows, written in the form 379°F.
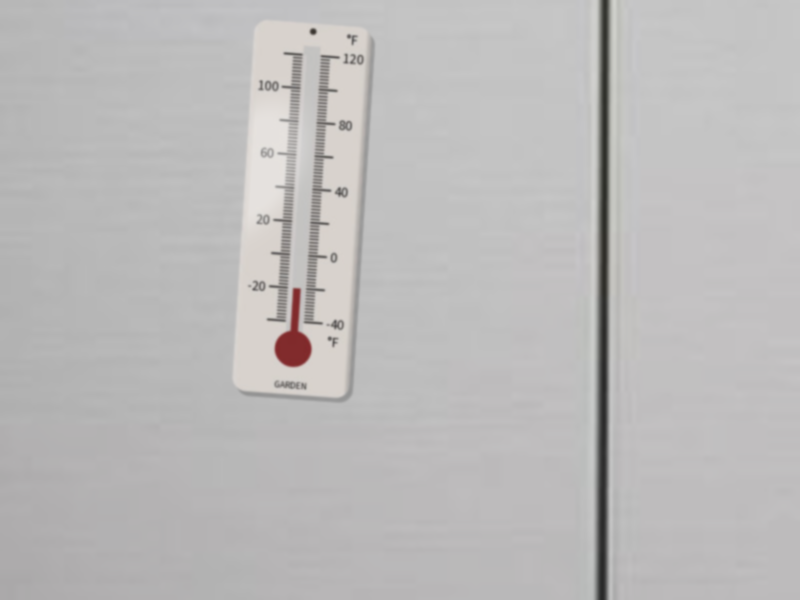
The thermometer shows -20°F
